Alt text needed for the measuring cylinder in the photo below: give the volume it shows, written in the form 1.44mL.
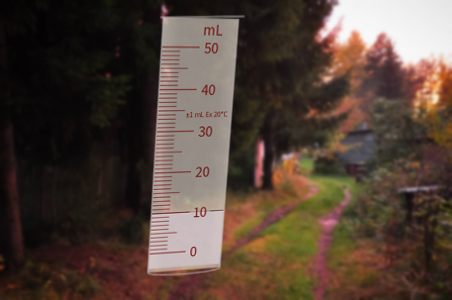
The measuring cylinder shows 10mL
